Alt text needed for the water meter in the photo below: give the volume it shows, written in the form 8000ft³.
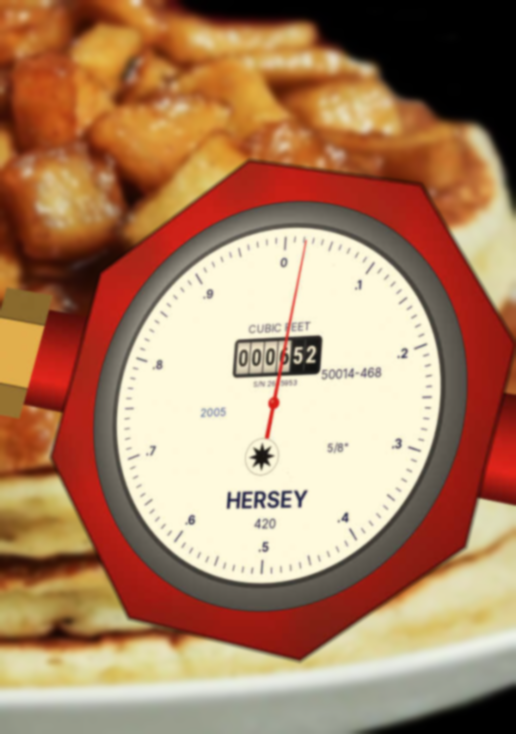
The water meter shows 652.02ft³
